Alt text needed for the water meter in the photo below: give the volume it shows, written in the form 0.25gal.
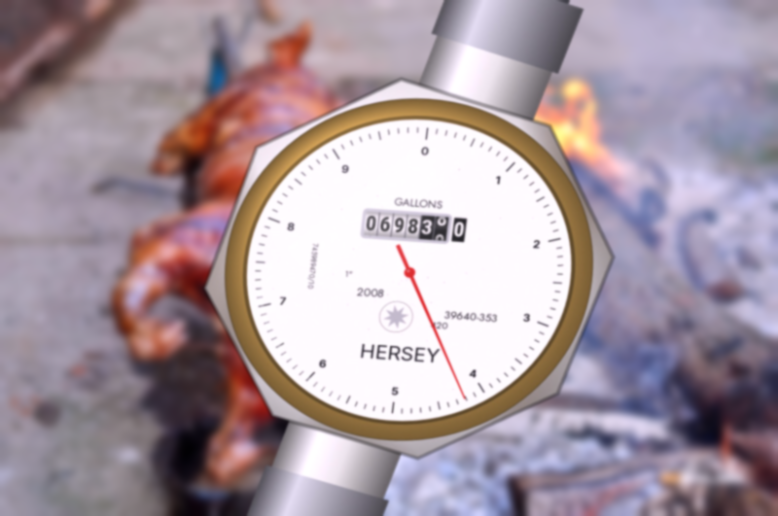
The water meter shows 698384.2gal
